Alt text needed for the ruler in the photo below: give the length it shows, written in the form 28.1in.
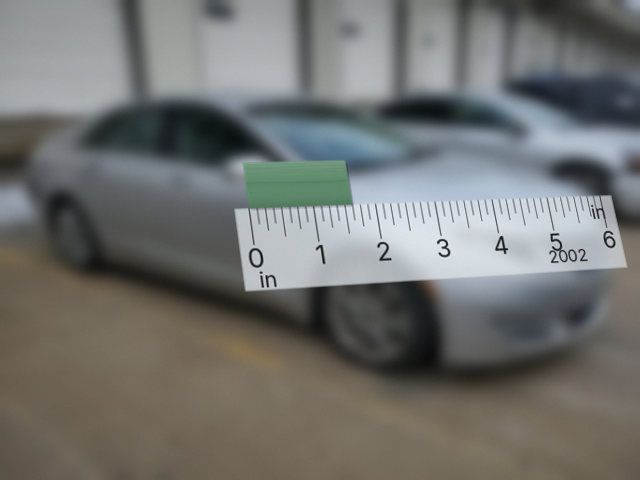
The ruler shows 1.625in
